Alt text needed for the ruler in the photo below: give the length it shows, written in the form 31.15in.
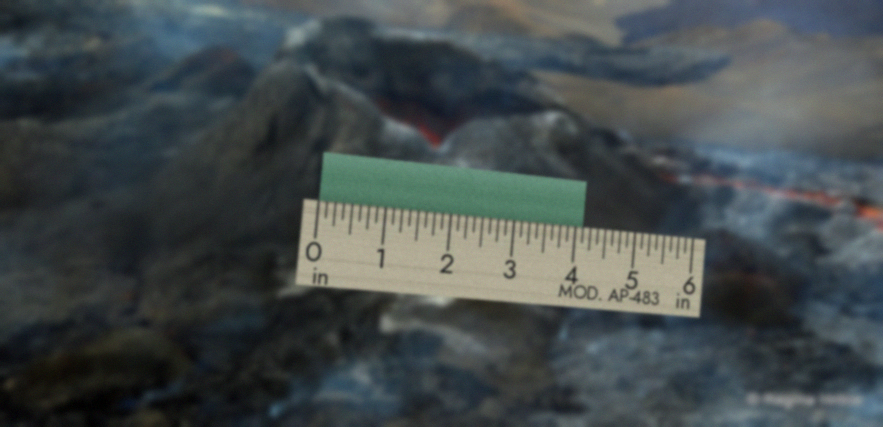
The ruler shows 4.125in
